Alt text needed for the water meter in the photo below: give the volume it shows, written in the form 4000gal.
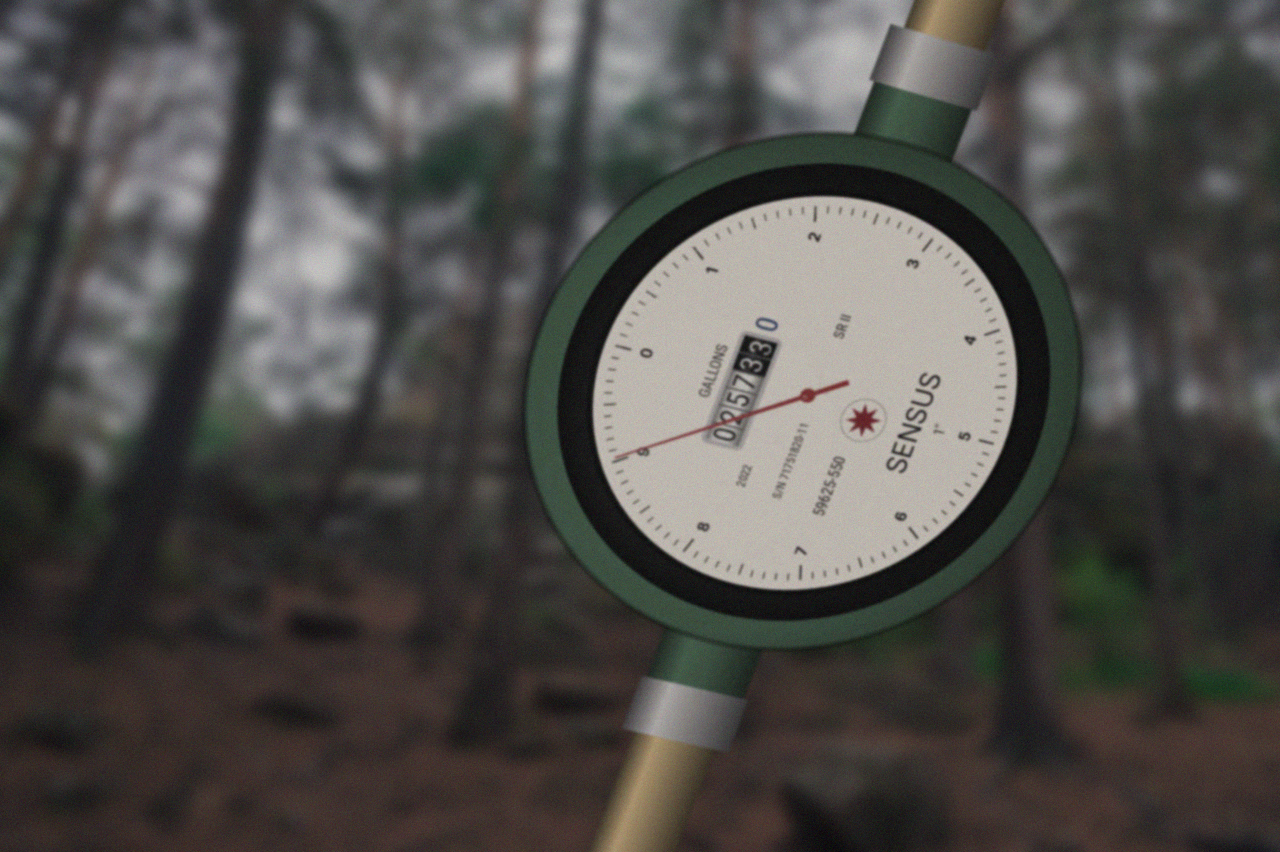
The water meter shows 257329.0gal
